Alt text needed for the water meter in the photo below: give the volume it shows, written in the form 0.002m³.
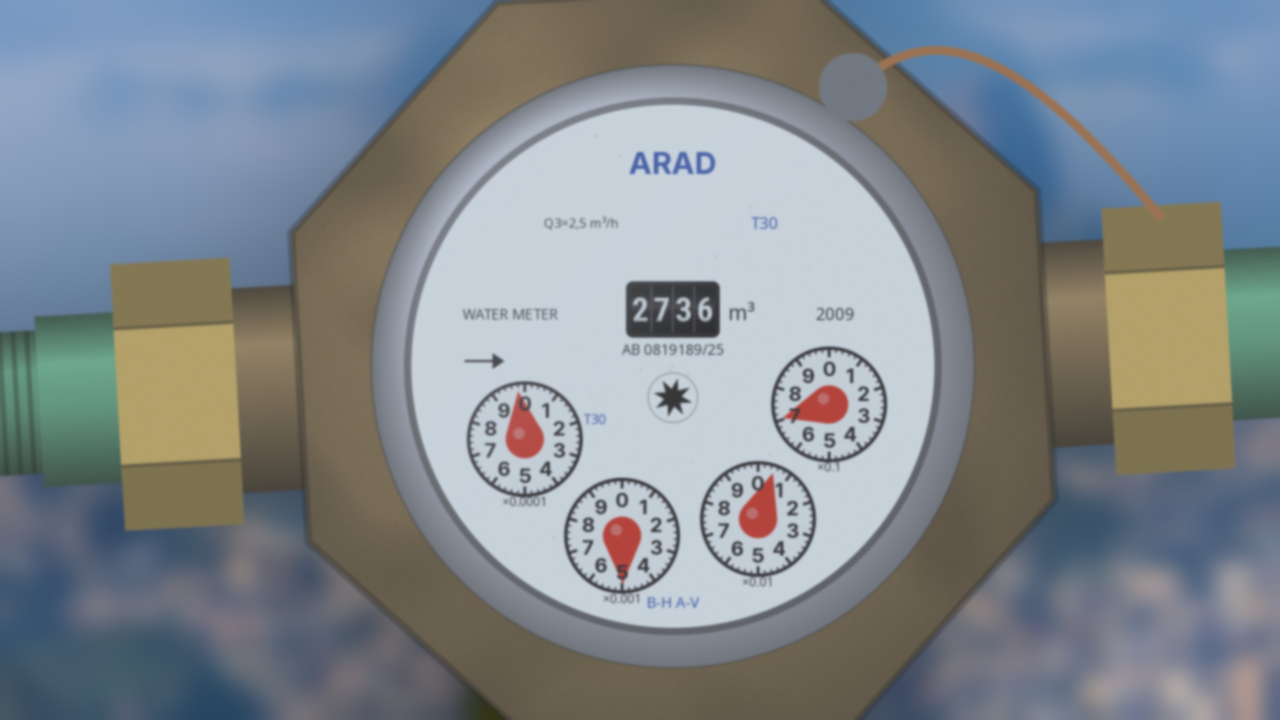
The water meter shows 2736.7049m³
